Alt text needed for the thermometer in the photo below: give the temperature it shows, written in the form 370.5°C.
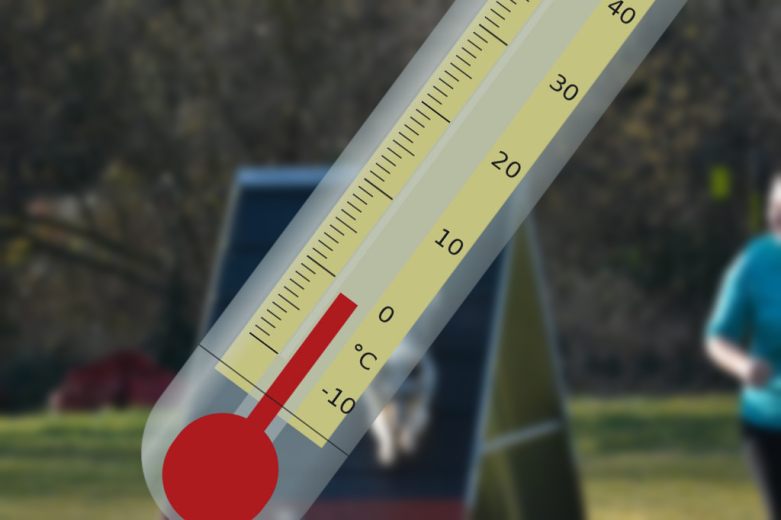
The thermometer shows -1°C
